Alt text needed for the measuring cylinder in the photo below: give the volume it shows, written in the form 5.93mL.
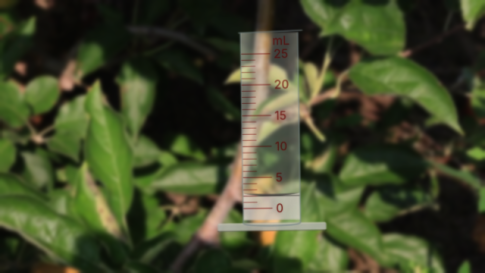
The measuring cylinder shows 2mL
